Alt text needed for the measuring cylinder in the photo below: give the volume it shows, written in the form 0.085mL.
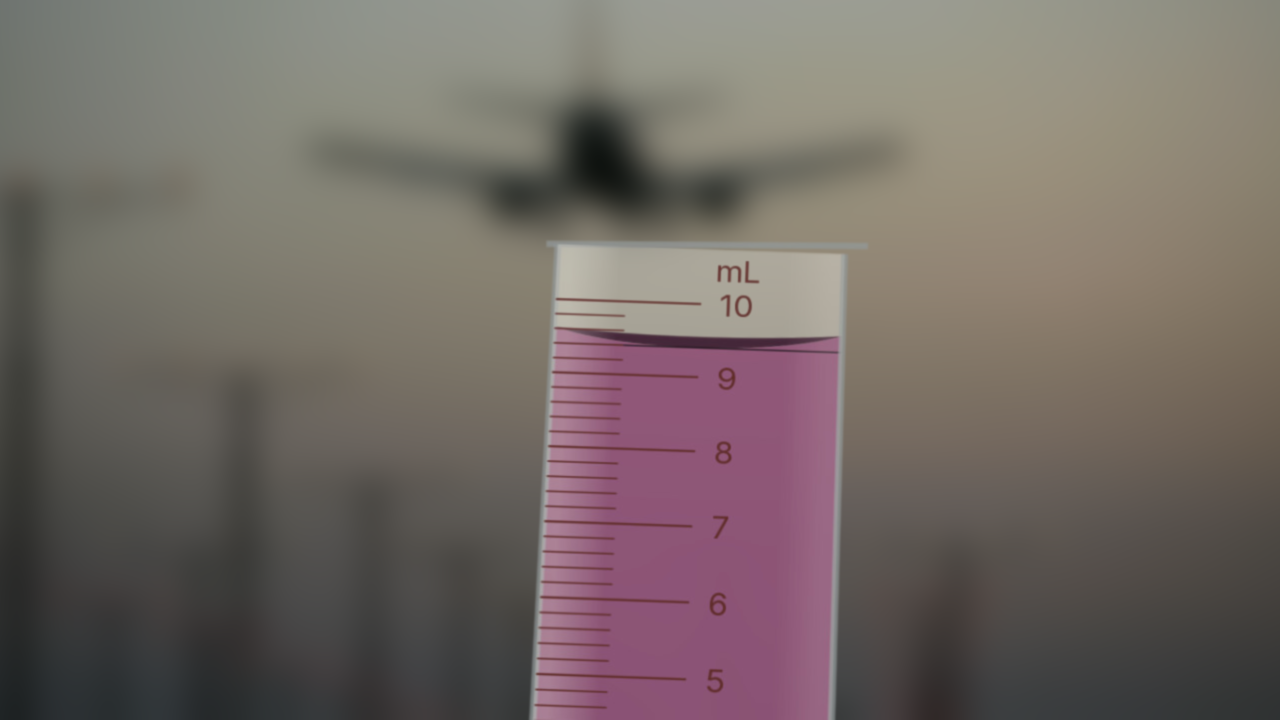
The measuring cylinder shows 9.4mL
